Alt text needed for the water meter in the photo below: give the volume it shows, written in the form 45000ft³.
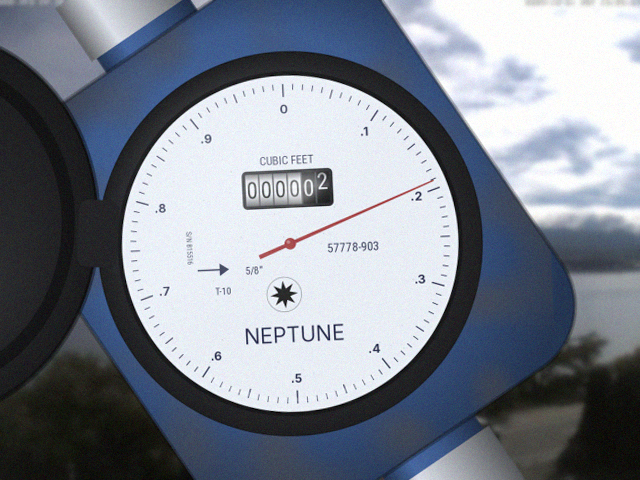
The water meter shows 2.19ft³
